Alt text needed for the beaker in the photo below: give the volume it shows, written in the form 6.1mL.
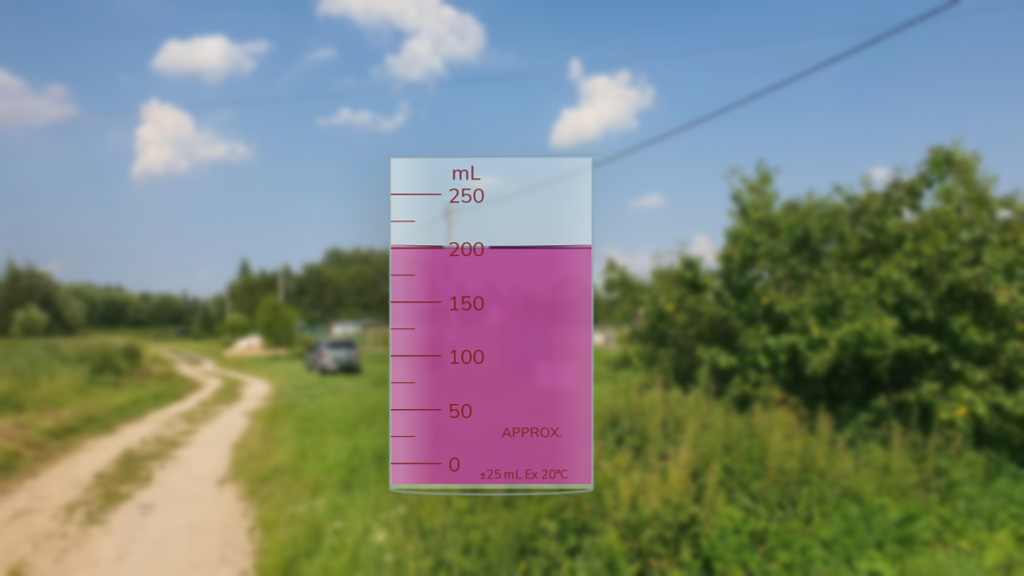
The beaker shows 200mL
